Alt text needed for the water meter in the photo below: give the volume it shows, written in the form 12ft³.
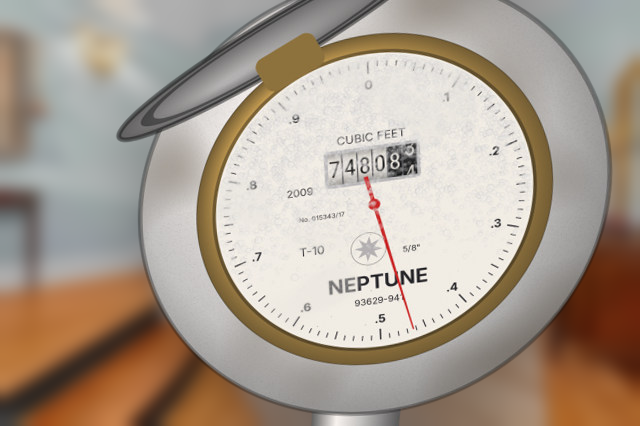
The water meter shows 748083.46ft³
